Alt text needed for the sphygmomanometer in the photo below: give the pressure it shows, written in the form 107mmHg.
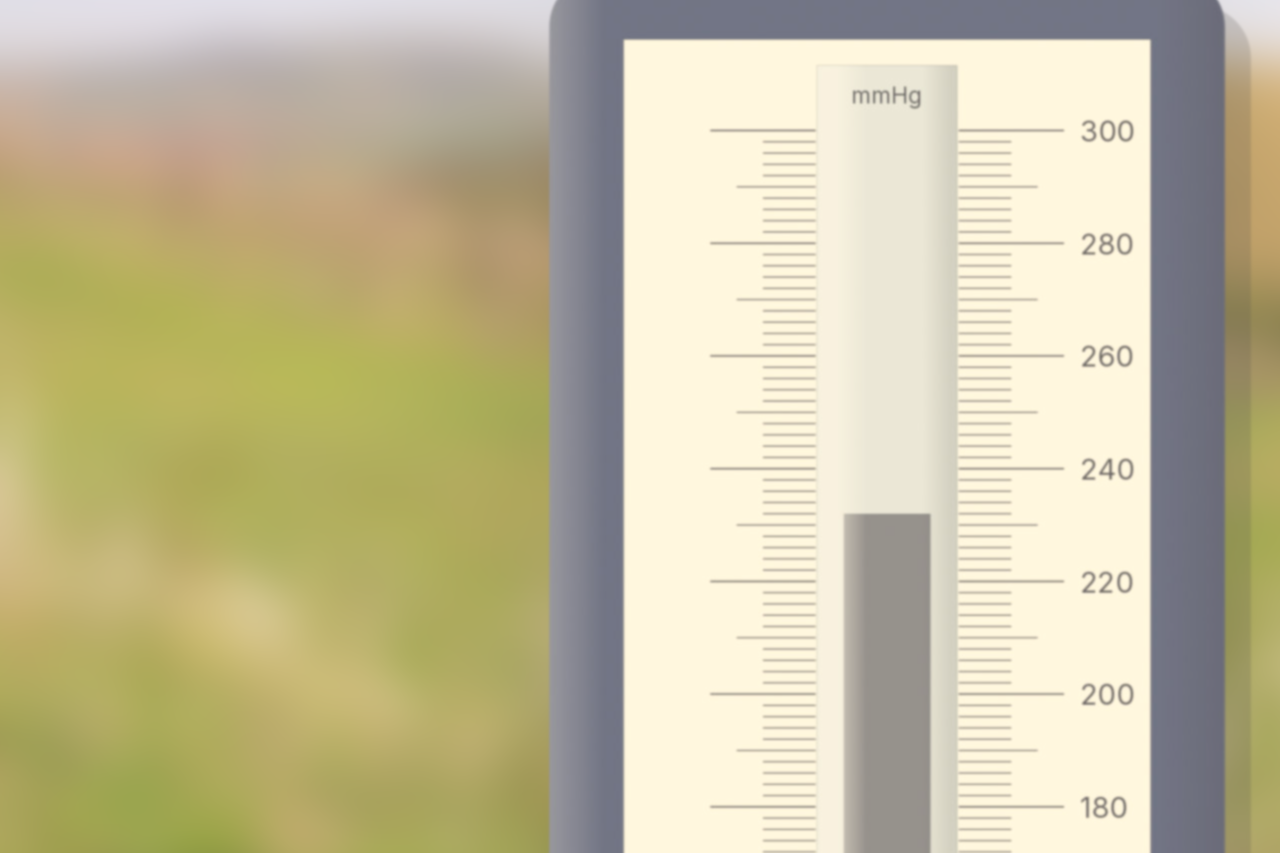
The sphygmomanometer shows 232mmHg
